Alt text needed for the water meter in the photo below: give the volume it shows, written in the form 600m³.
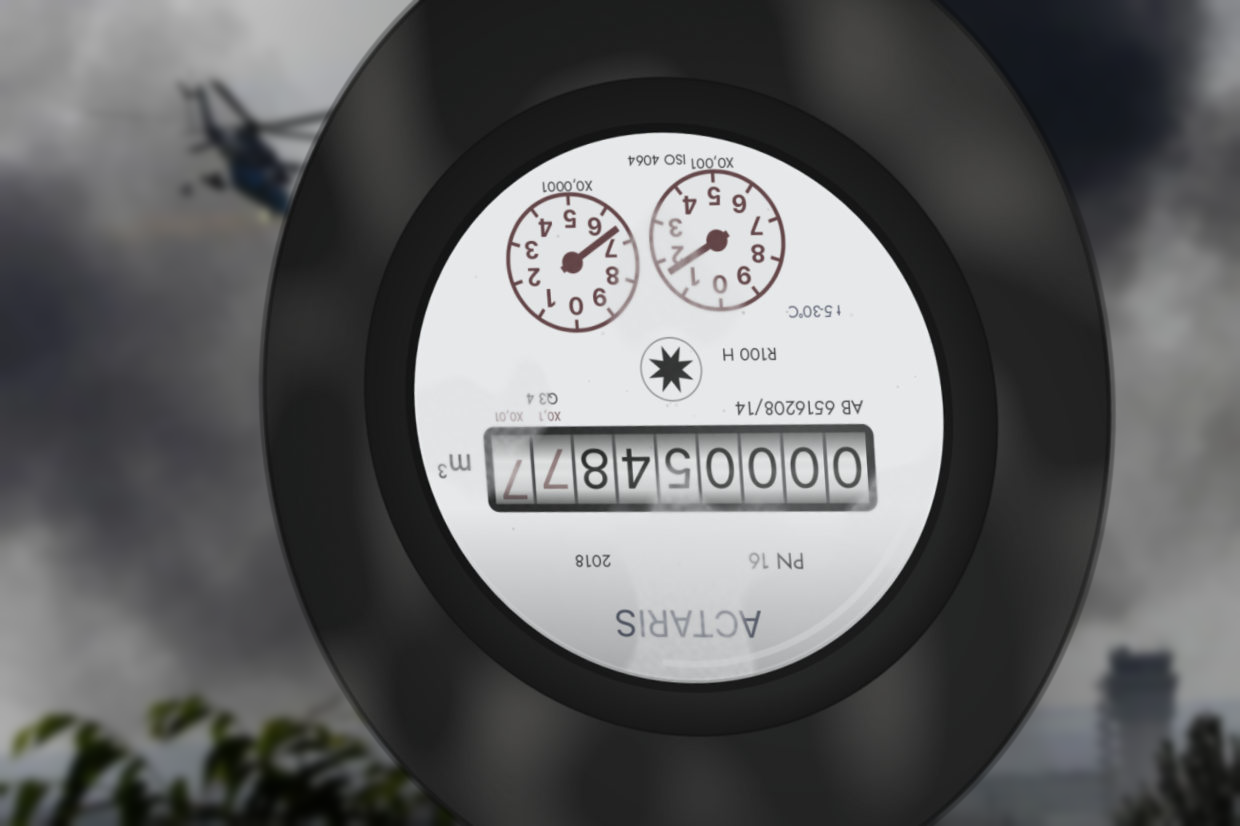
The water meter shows 548.7716m³
